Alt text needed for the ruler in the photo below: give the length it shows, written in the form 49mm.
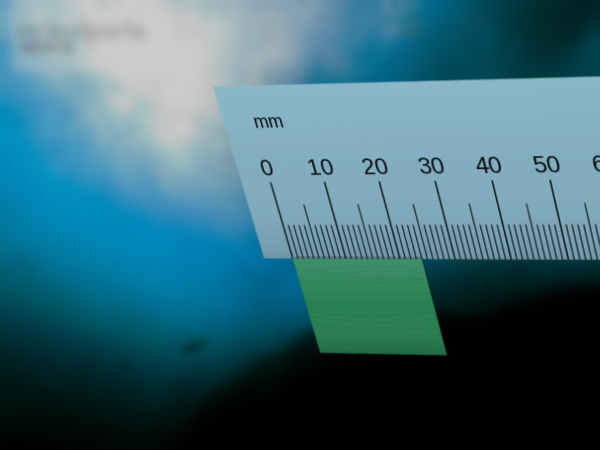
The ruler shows 24mm
